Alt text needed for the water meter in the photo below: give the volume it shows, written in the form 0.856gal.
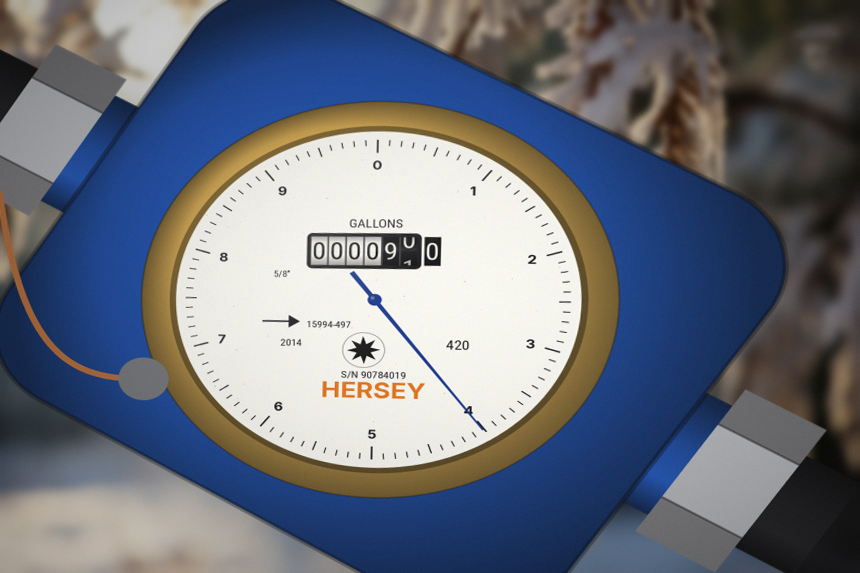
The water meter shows 904.0gal
